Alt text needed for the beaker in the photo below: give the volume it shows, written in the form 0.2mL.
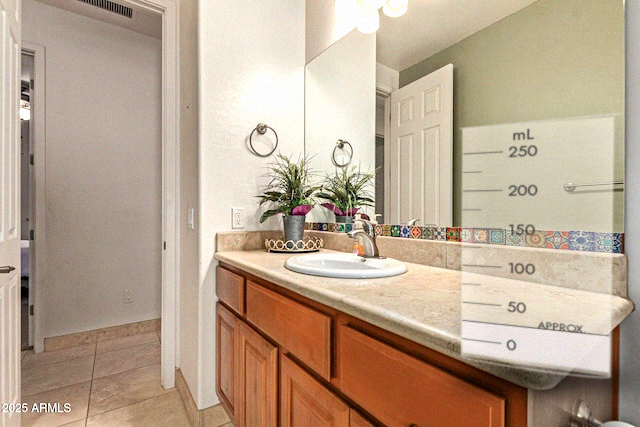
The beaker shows 25mL
